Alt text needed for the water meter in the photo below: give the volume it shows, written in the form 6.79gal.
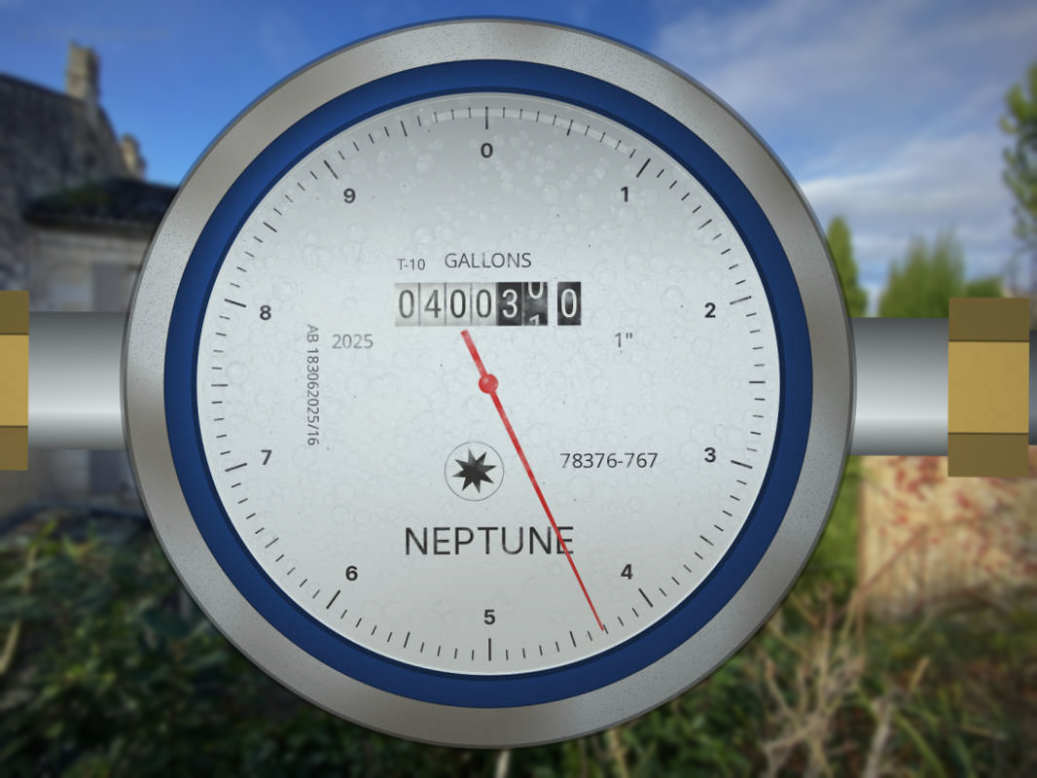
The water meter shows 400304.3gal
